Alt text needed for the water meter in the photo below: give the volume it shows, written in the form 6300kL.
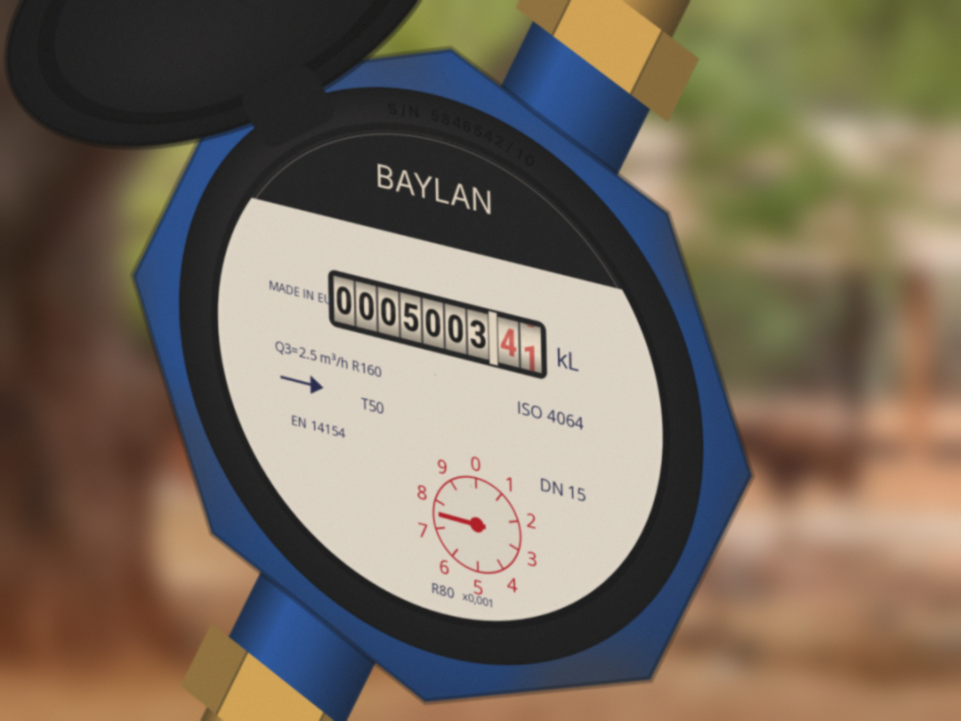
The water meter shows 5003.407kL
